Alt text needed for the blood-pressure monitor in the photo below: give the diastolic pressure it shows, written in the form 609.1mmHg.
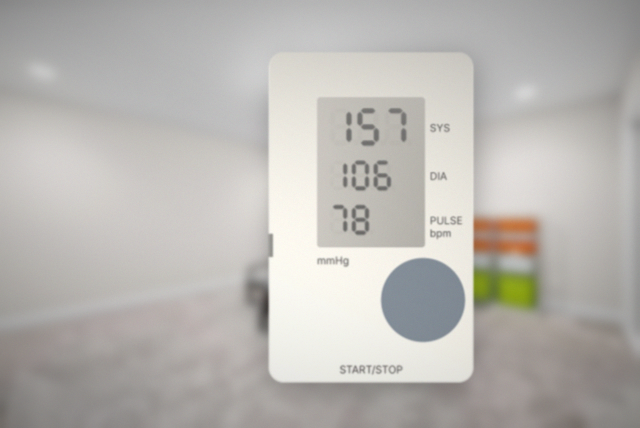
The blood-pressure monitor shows 106mmHg
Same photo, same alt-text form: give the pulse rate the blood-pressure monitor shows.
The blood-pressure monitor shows 78bpm
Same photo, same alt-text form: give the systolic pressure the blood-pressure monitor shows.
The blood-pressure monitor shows 157mmHg
